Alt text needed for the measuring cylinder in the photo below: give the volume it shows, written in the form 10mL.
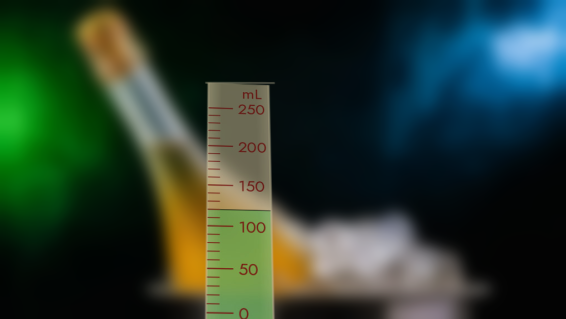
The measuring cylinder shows 120mL
